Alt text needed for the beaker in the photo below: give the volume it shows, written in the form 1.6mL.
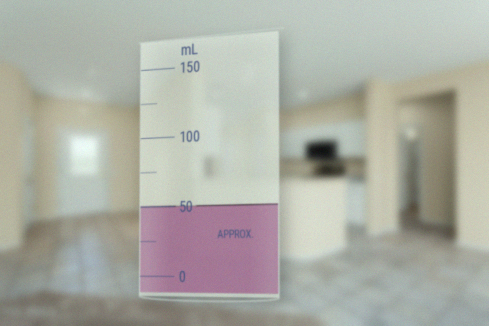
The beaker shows 50mL
